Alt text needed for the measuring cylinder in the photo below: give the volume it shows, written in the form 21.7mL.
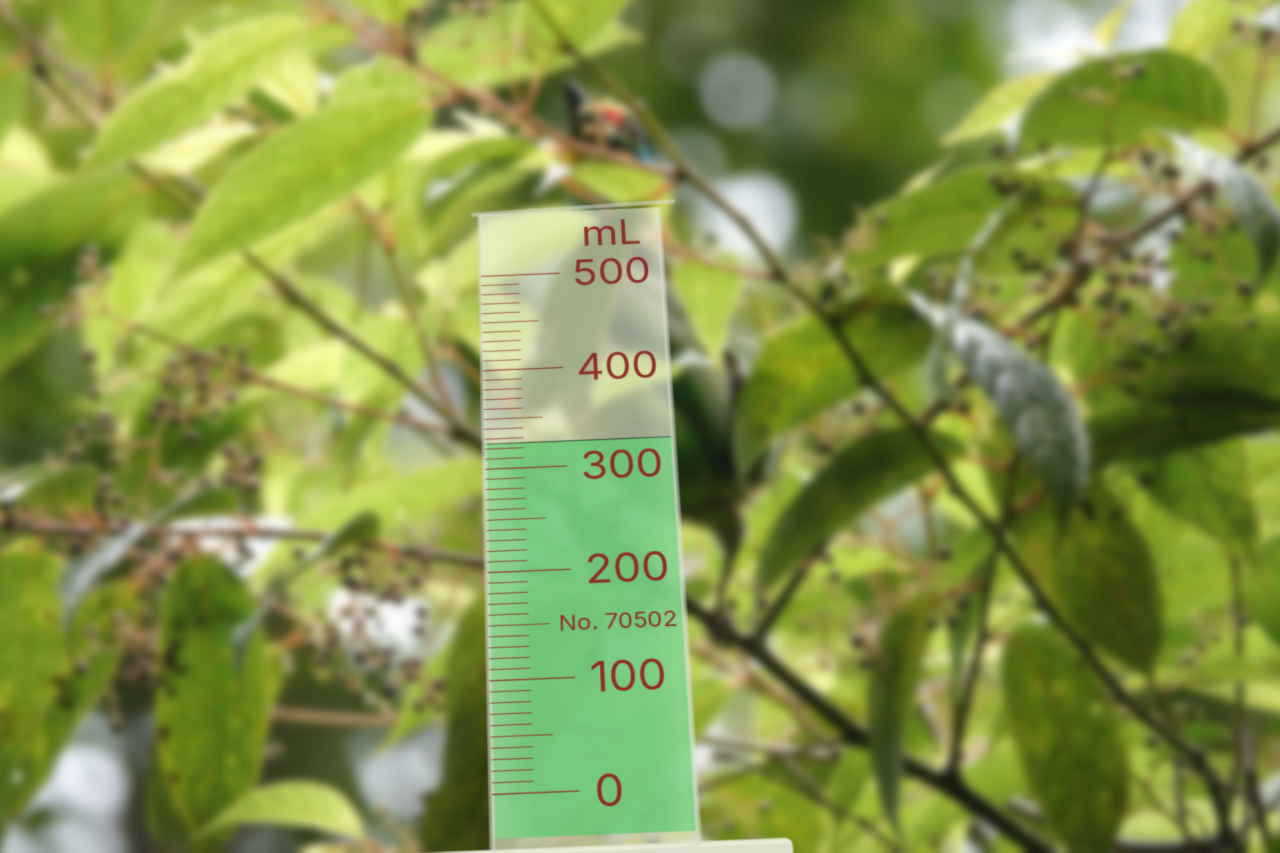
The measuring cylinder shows 325mL
